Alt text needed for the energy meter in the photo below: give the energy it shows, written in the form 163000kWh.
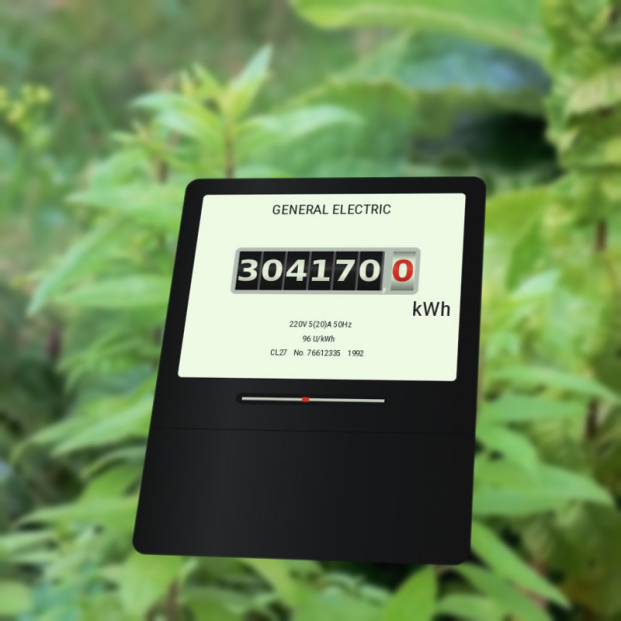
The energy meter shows 304170.0kWh
